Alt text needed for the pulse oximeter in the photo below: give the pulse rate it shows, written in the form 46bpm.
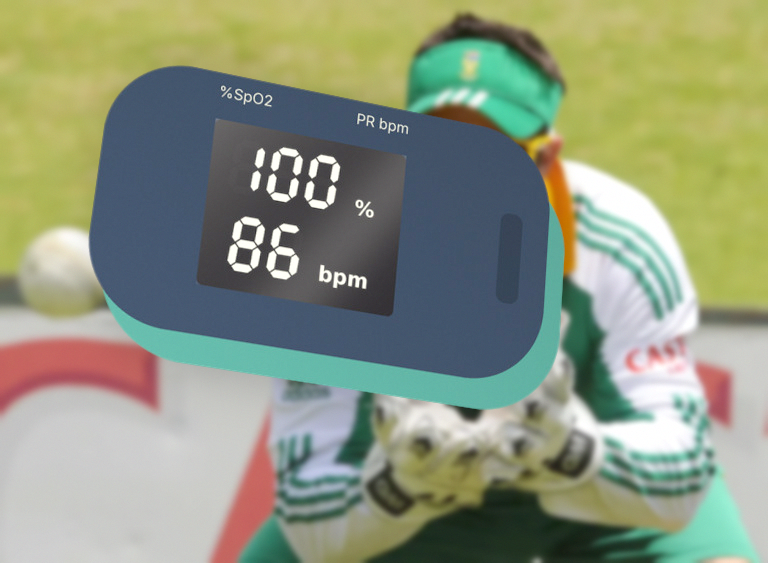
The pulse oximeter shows 86bpm
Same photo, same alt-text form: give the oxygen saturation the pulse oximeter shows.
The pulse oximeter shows 100%
